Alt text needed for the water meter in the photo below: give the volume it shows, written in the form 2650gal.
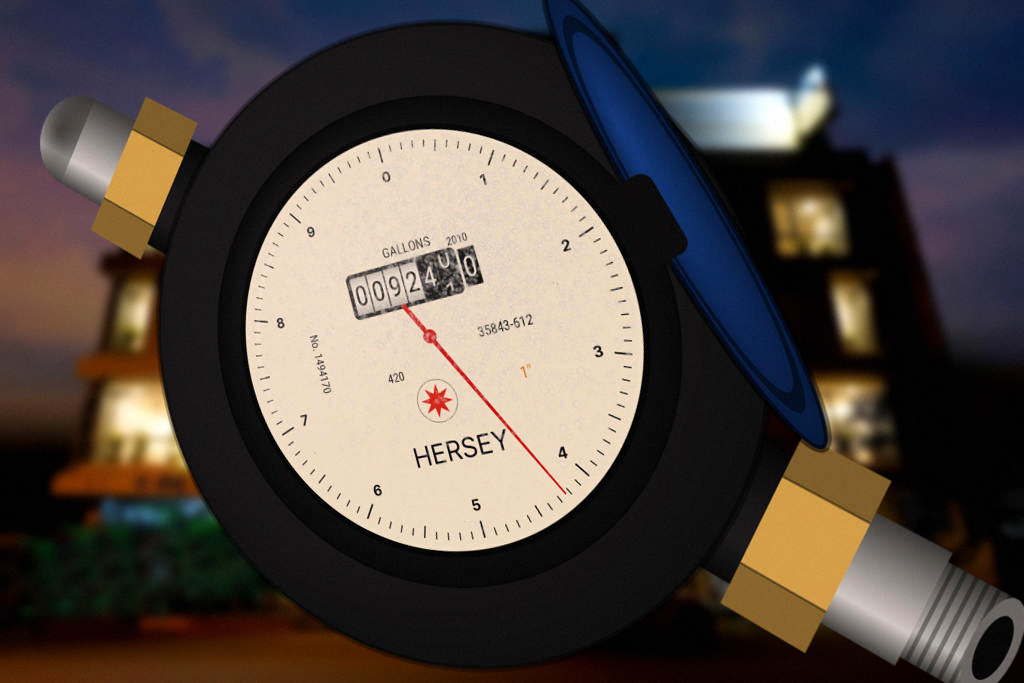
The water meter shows 92404.2gal
